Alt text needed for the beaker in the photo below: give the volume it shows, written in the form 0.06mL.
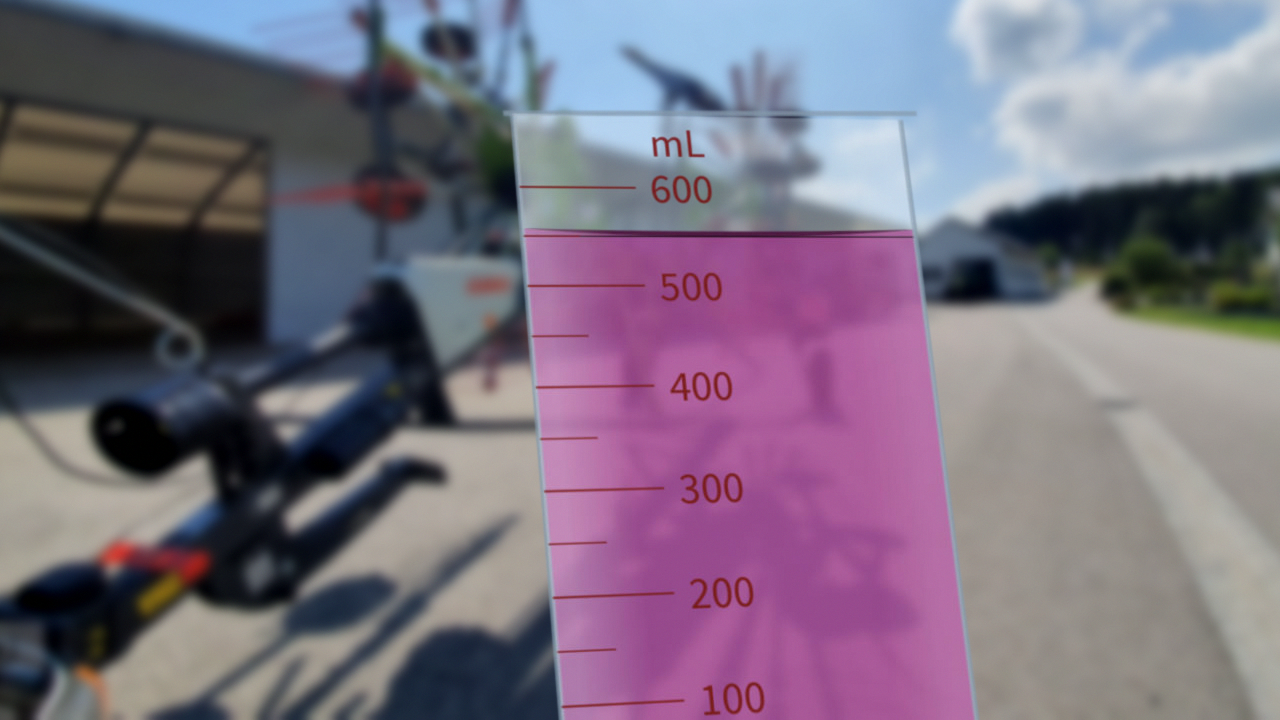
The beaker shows 550mL
